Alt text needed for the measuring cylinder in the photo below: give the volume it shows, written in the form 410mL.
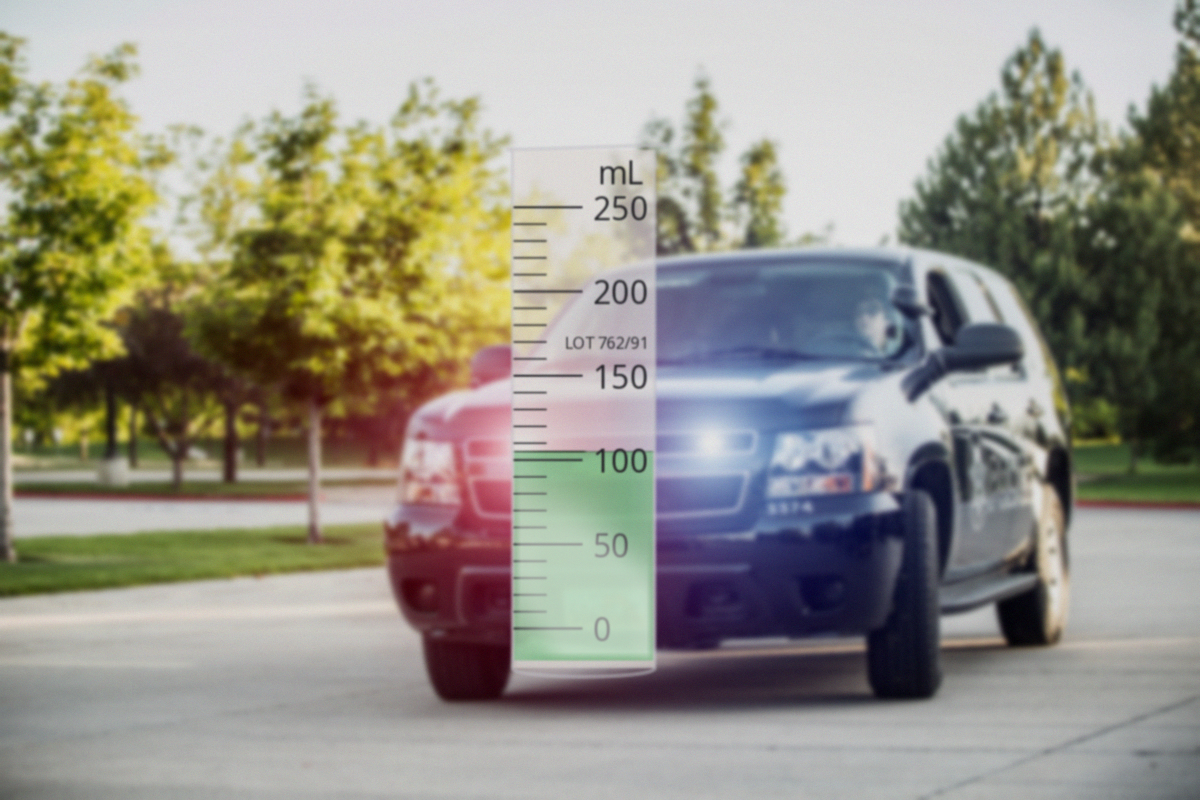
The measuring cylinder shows 105mL
